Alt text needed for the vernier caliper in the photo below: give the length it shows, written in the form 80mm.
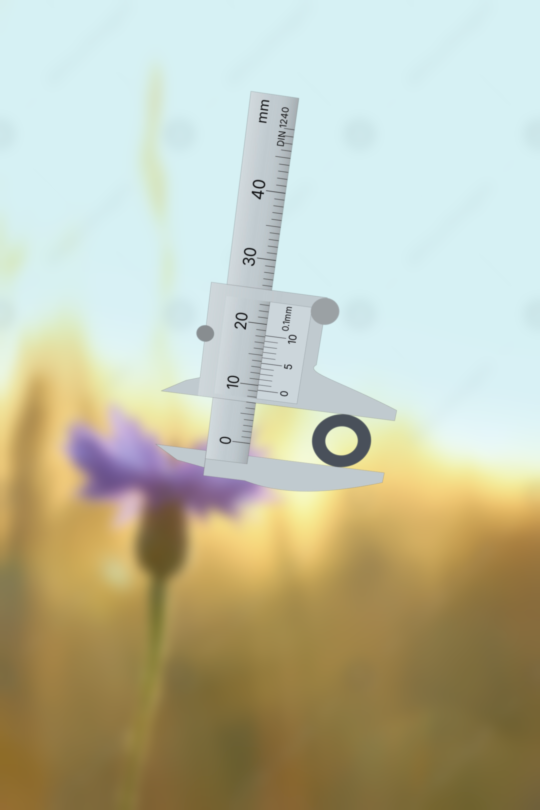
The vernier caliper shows 9.2mm
